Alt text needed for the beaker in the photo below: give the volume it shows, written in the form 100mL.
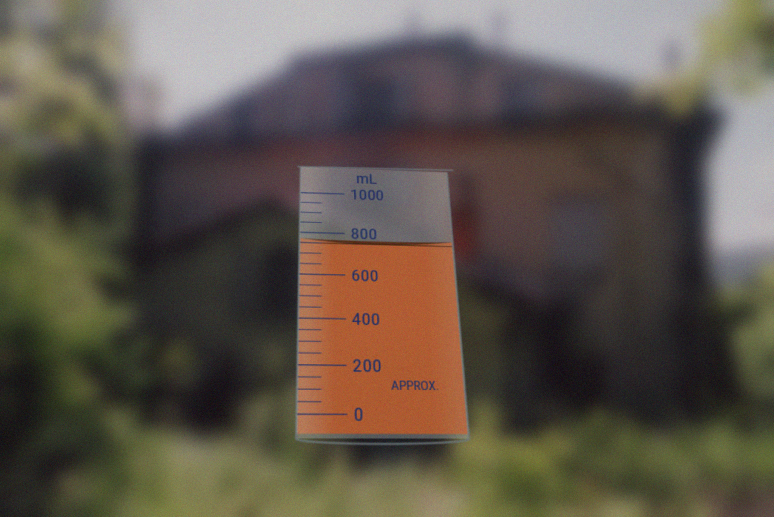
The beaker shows 750mL
